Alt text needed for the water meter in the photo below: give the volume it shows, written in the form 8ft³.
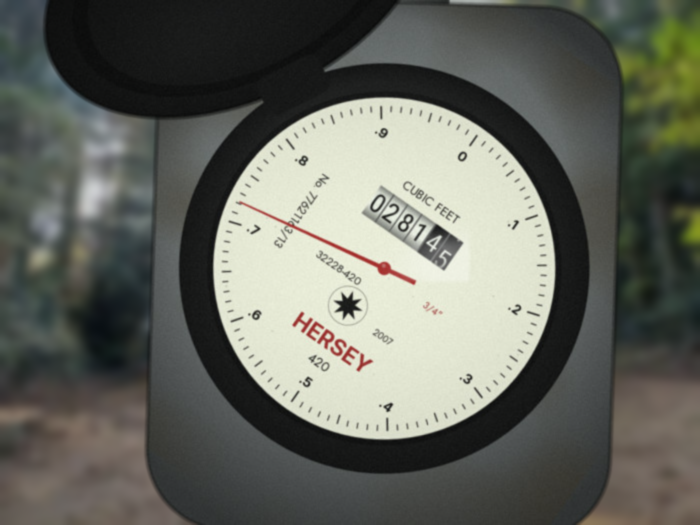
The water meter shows 28144.72ft³
